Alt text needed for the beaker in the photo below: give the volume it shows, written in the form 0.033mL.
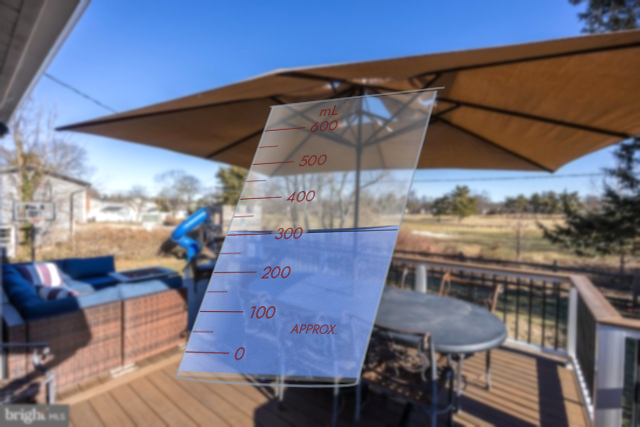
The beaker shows 300mL
